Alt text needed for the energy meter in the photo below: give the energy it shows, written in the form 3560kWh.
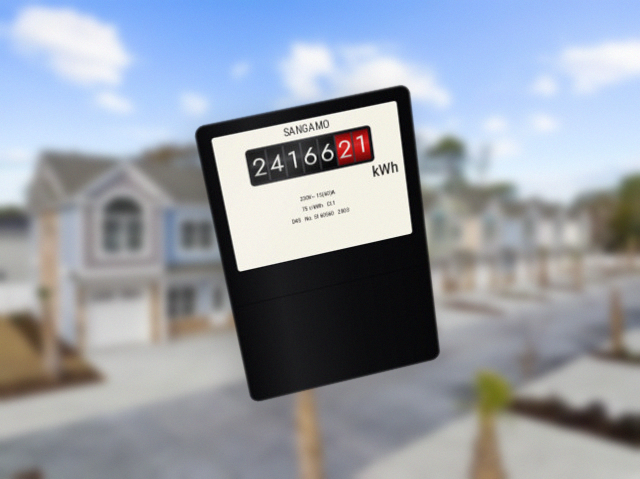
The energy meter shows 24166.21kWh
